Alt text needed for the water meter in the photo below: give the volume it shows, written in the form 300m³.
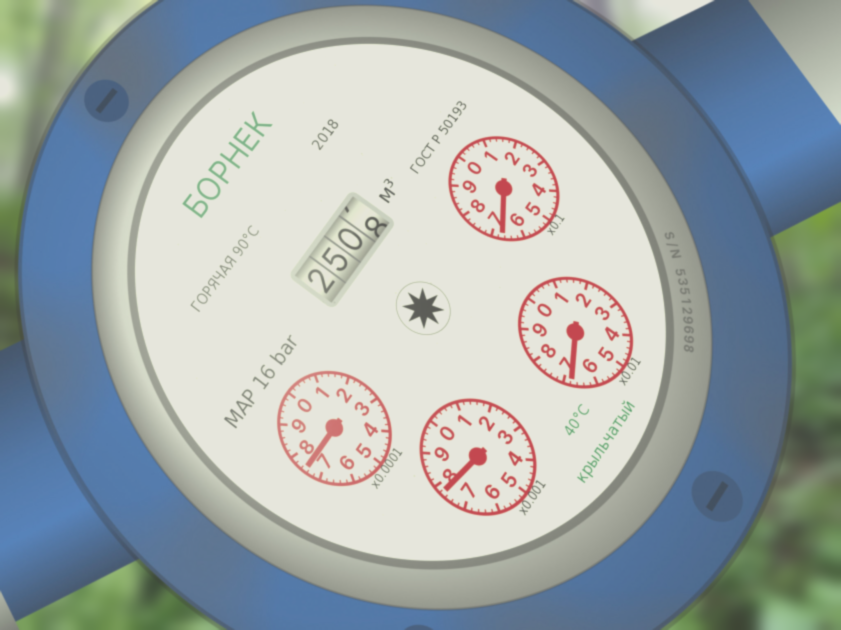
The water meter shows 2507.6677m³
